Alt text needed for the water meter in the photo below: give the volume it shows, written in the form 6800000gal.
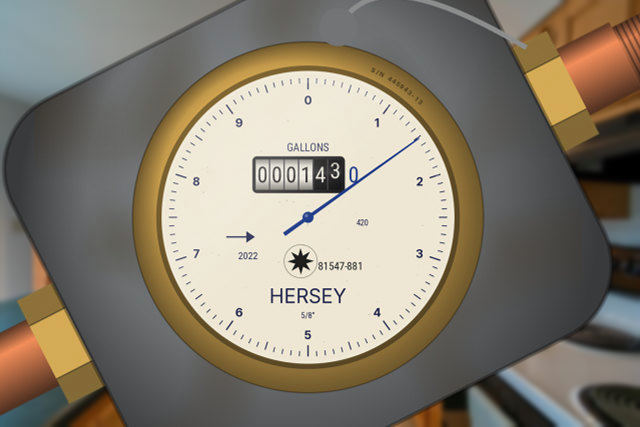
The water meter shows 1431.5gal
